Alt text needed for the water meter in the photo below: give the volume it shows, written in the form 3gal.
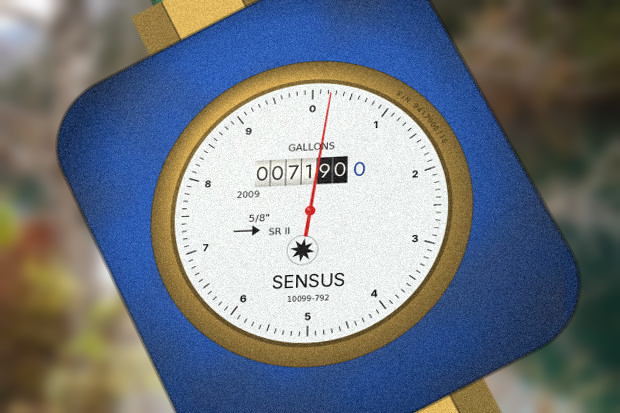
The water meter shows 71900.2gal
